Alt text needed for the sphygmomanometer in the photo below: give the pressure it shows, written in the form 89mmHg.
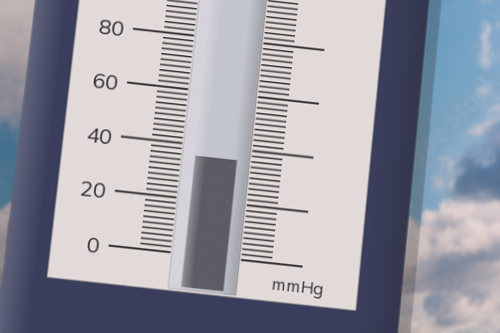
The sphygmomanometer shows 36mmHg
